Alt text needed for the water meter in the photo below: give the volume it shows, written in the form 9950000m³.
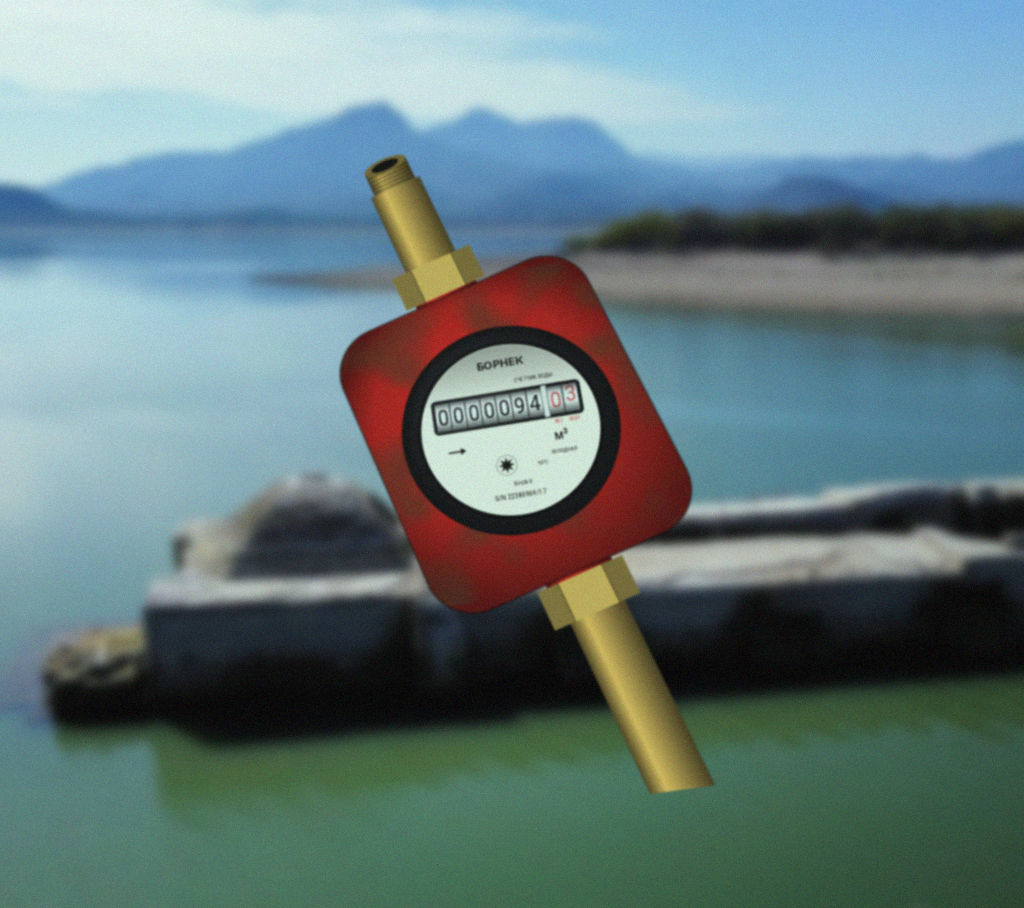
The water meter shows 94.03m³
